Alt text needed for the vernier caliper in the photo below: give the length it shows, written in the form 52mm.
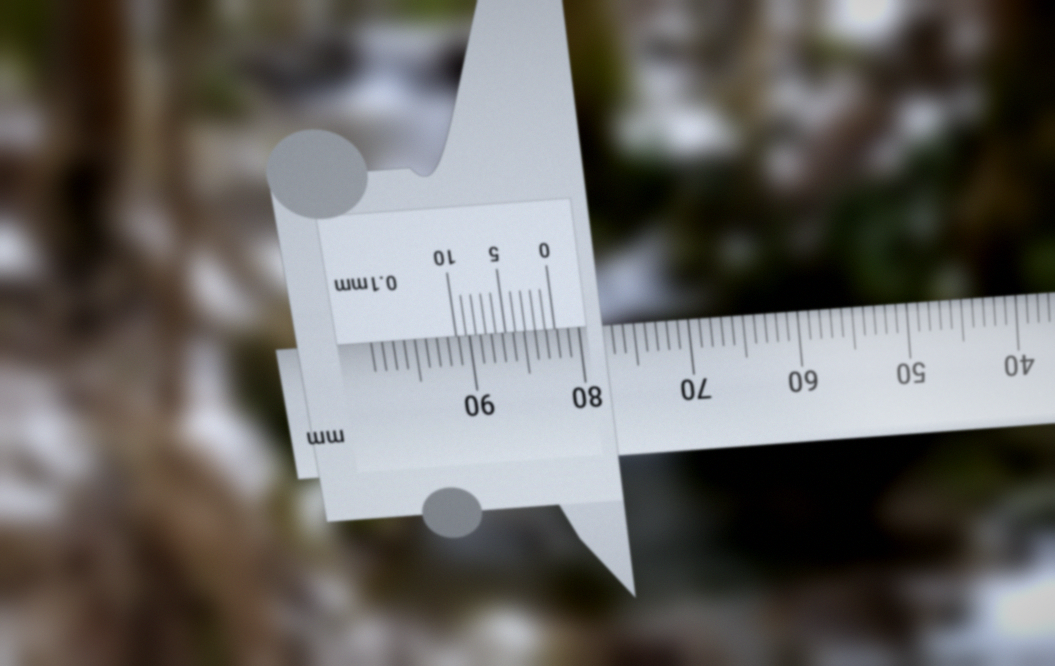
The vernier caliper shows 82.2mm
